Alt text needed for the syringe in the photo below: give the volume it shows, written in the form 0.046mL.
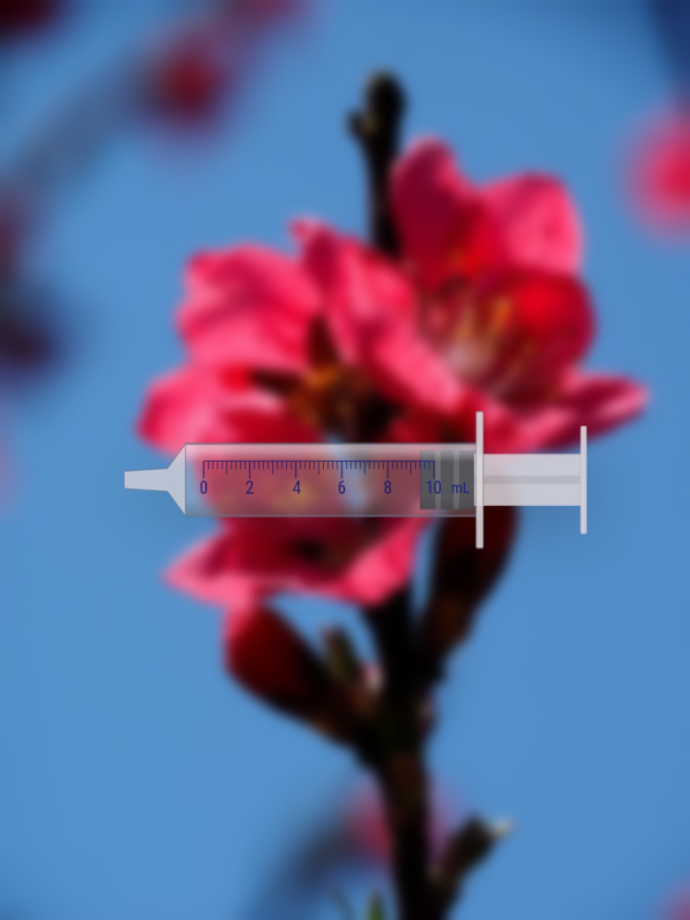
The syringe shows 9.4mL
